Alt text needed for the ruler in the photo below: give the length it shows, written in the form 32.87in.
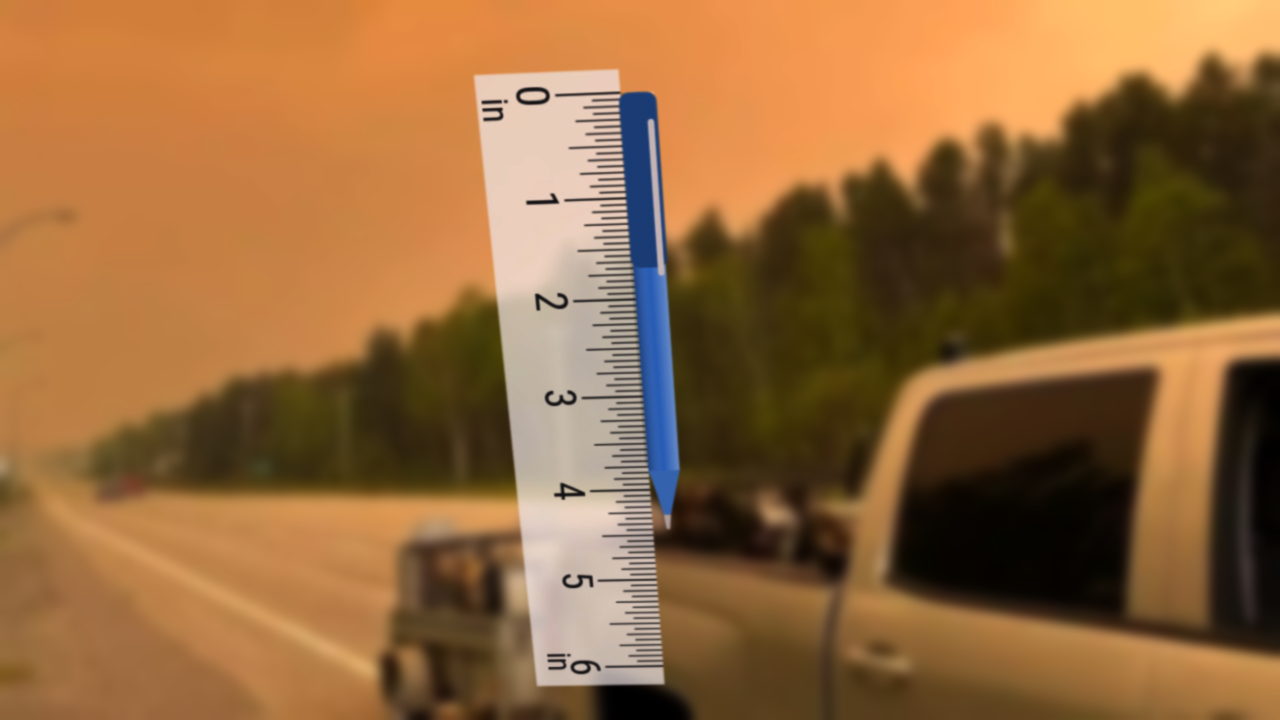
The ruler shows 4.4375in
